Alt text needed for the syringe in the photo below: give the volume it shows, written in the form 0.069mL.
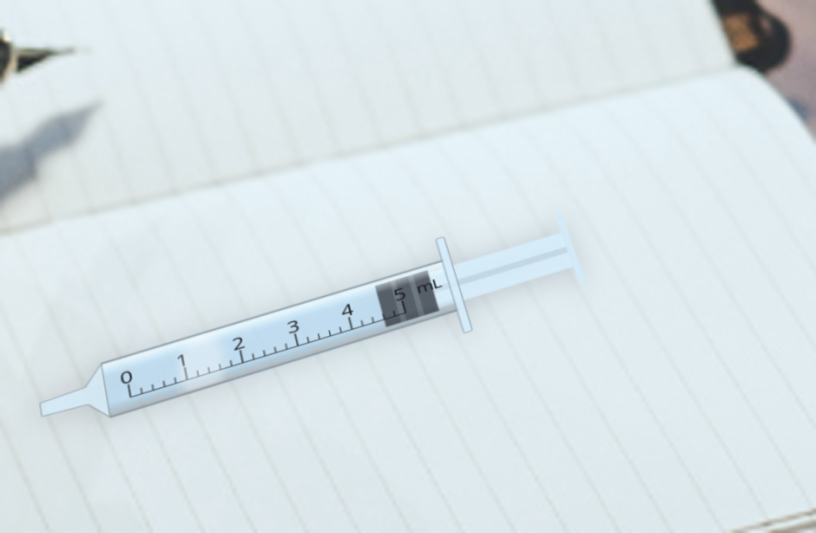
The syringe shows 4.6mL
